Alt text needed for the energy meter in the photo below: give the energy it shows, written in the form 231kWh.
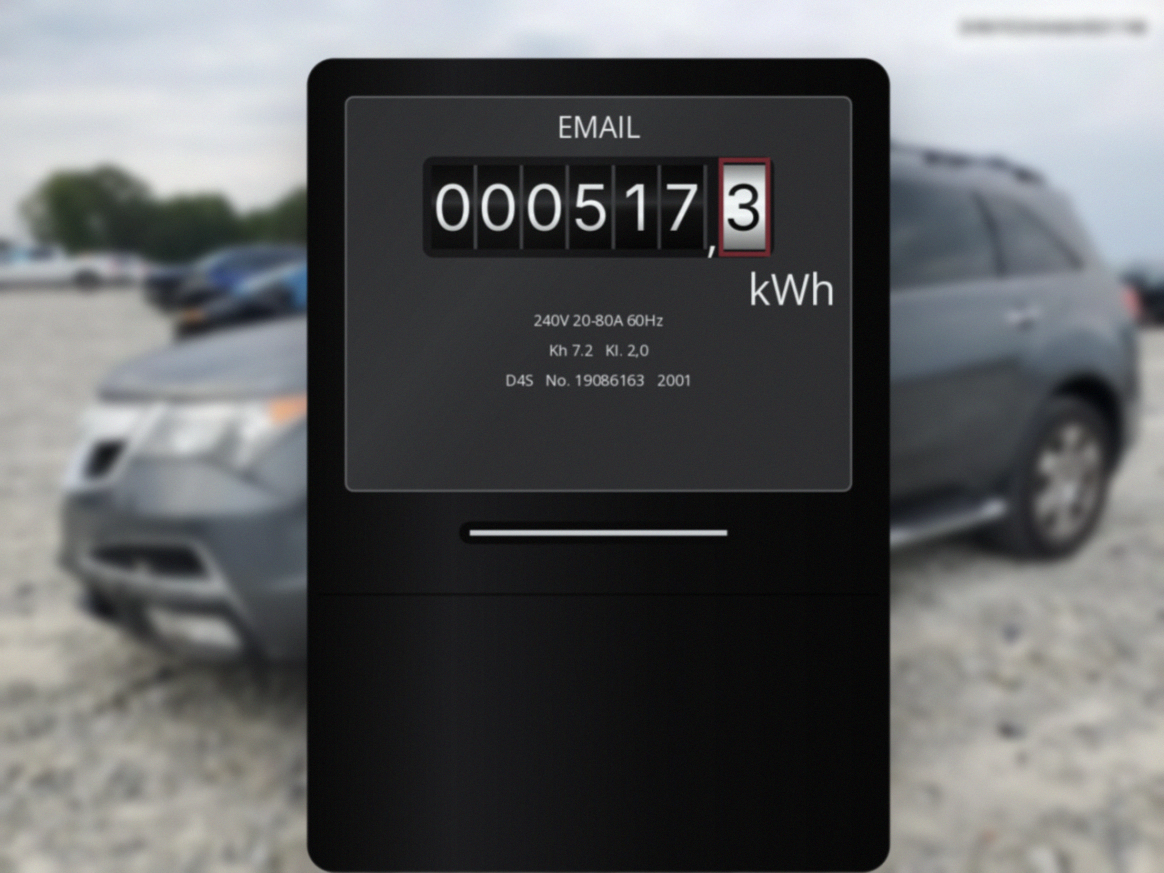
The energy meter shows 517.3kWh
